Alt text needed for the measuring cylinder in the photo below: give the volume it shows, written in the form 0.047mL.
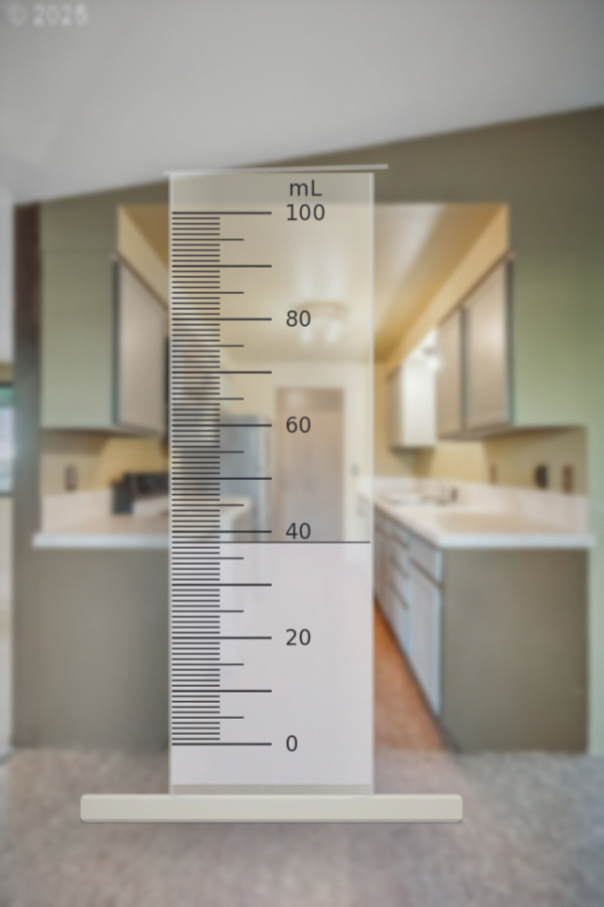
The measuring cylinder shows 38mL
